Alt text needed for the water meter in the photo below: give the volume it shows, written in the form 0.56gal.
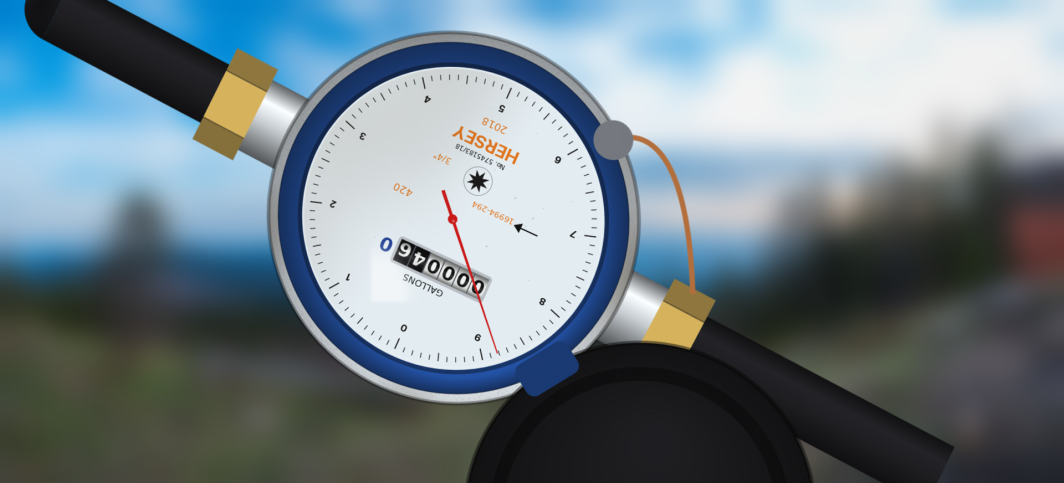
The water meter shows 458.8gal
